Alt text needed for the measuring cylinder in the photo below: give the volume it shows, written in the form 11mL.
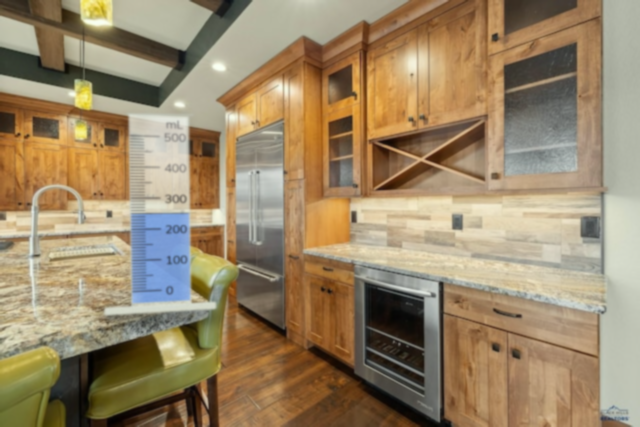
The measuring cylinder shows 250mL
